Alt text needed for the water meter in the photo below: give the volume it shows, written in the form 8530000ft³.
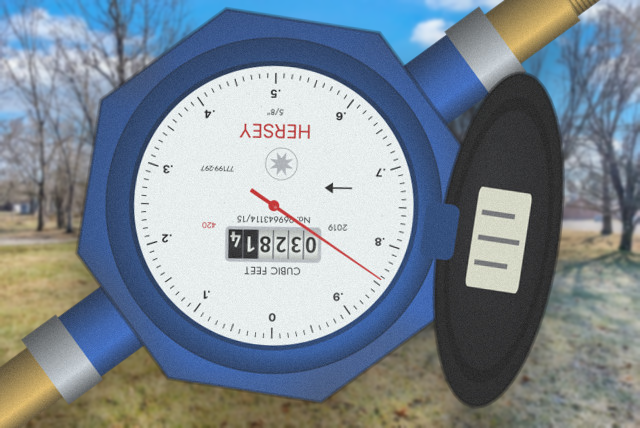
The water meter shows 32813.84ft³
